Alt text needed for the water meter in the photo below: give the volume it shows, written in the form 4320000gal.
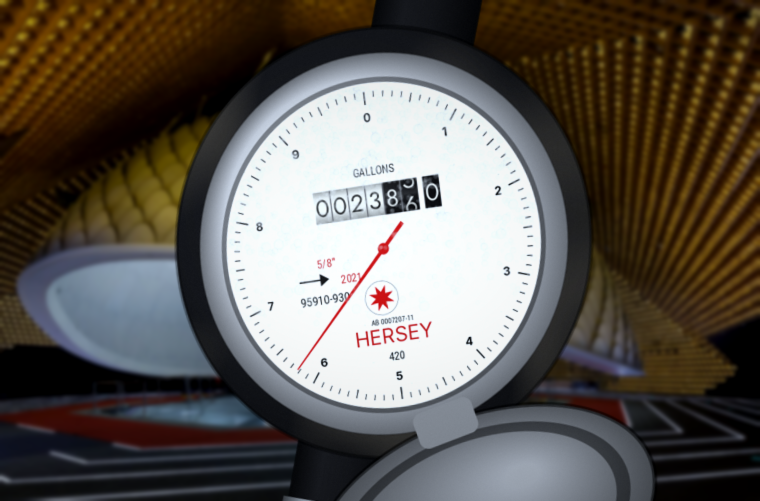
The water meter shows 23856.2gal
